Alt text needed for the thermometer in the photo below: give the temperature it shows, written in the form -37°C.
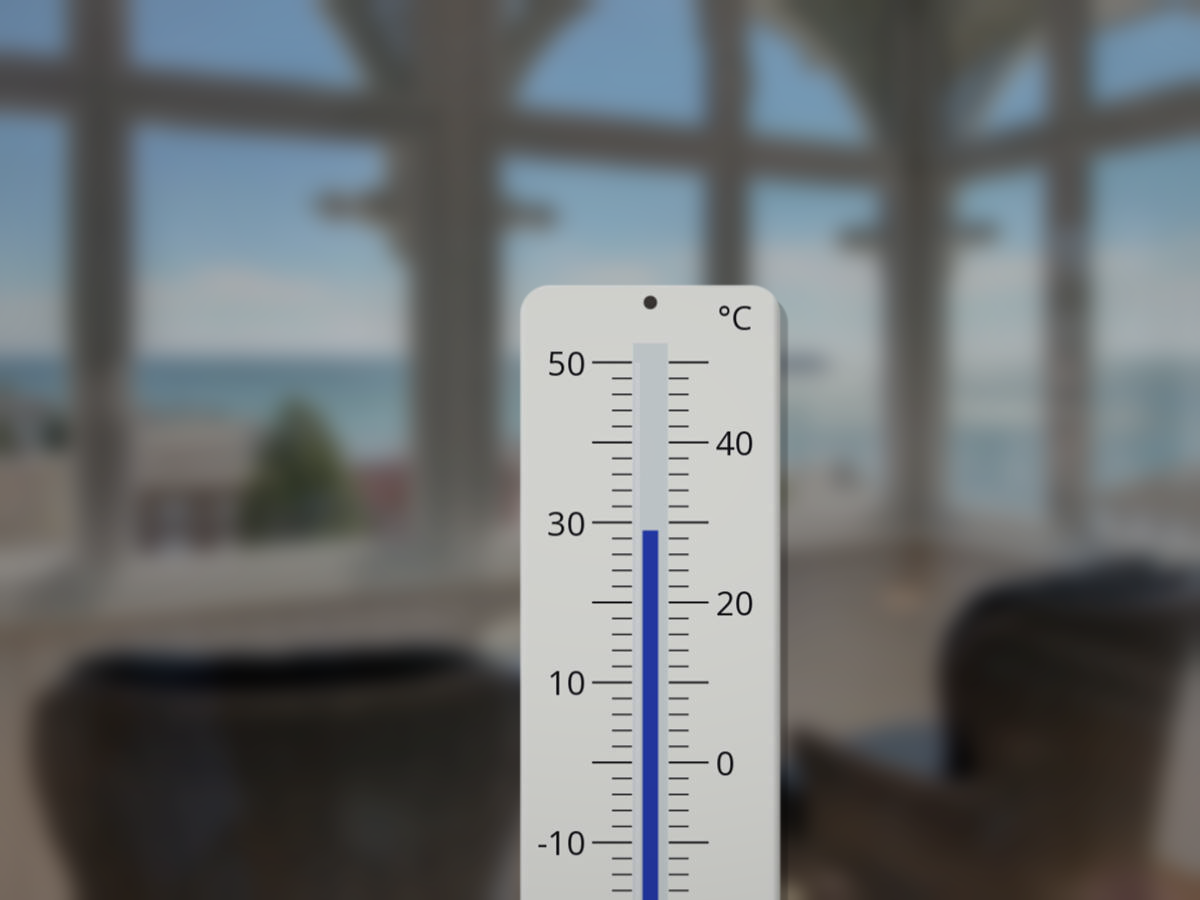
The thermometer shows 29°C
